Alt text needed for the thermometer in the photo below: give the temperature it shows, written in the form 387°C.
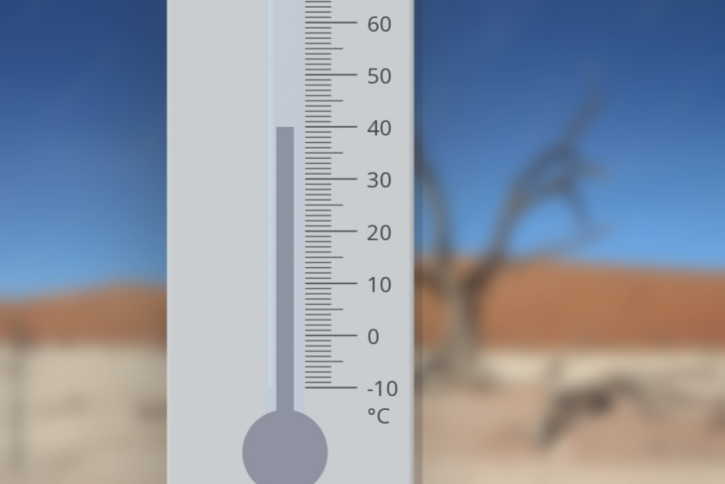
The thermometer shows 40°C
